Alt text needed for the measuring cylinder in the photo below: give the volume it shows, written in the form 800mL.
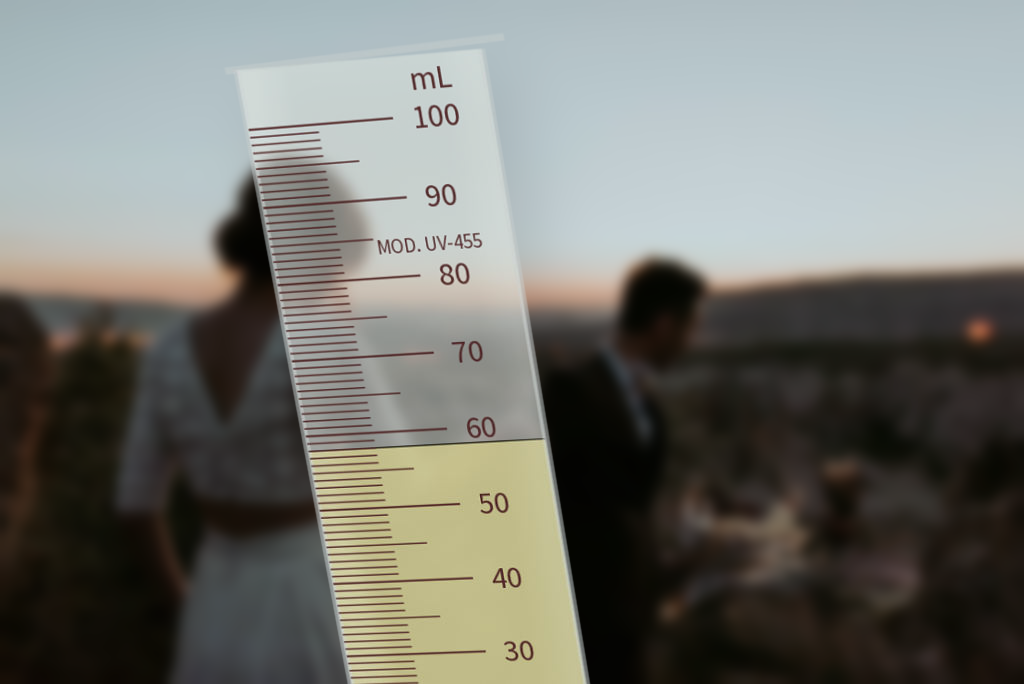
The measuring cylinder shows 58mL
